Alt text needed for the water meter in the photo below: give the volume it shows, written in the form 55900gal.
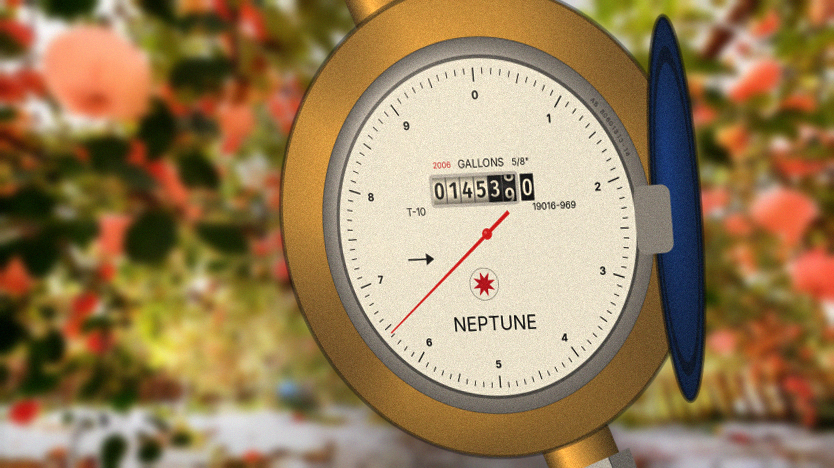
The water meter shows 145386.4gal
